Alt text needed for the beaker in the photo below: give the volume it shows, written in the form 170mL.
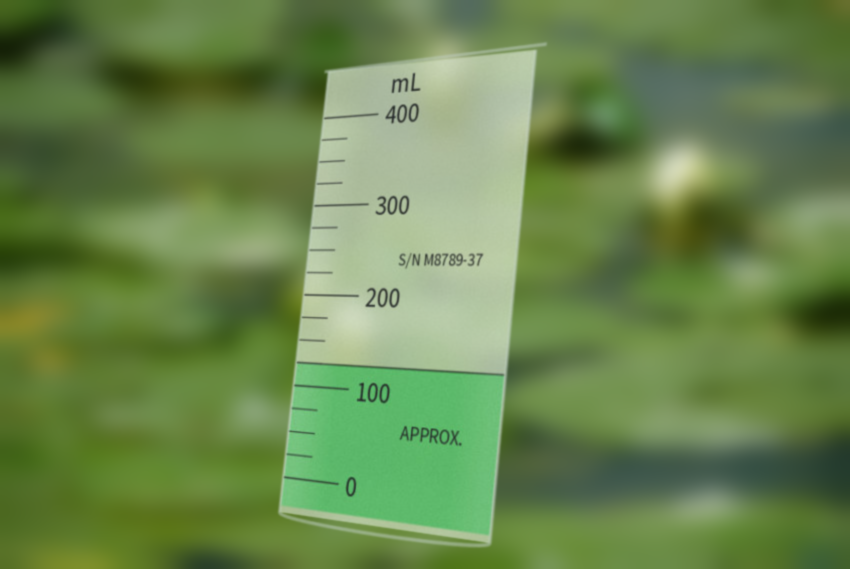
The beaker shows 125mL
